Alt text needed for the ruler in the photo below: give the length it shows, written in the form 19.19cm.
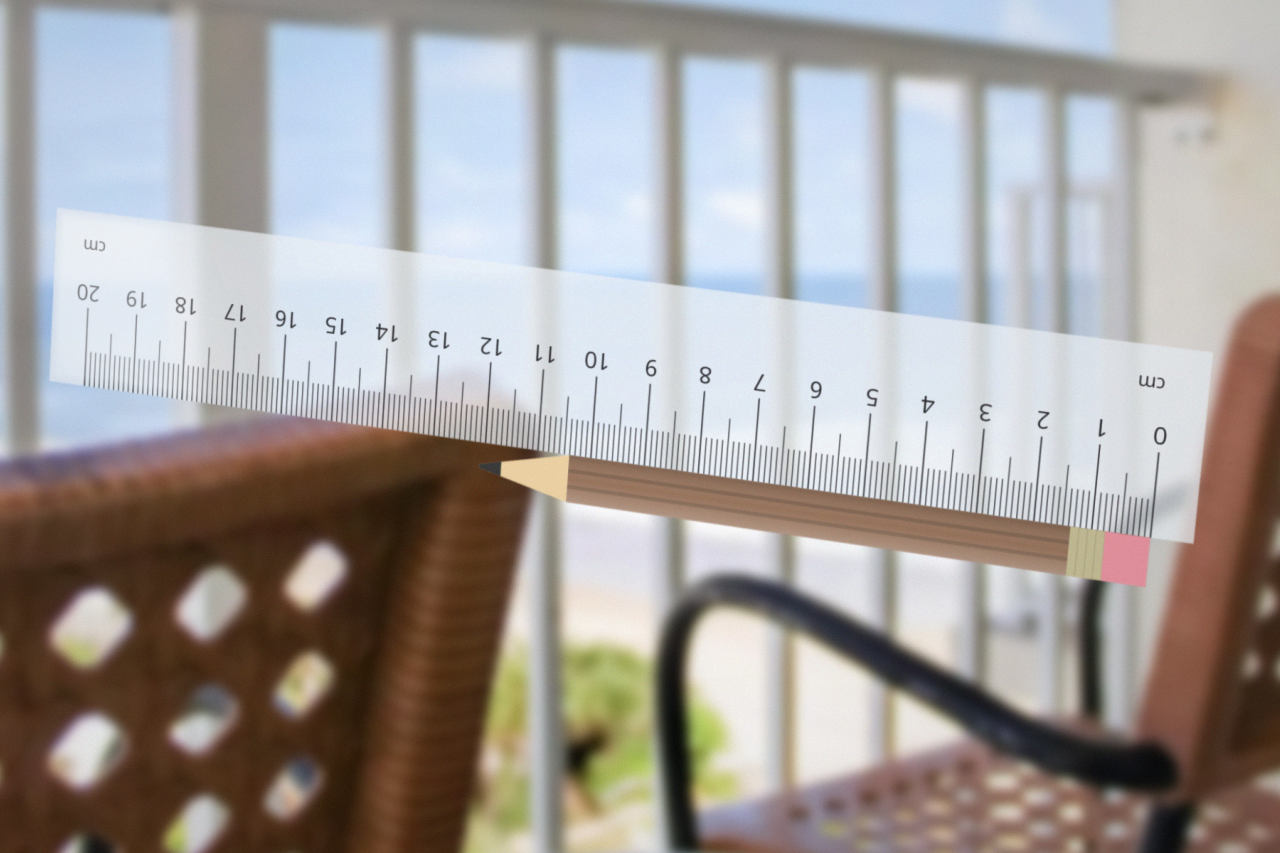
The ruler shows 12.1cm
